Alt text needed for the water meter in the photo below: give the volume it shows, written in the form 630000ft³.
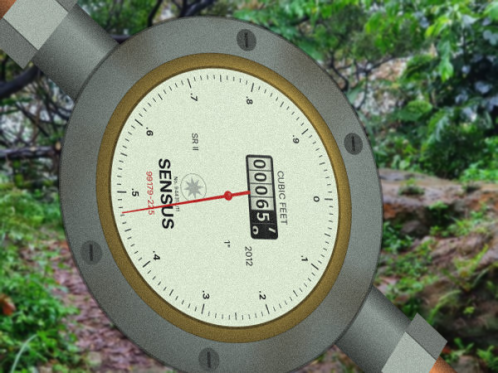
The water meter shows 657.47ft³
